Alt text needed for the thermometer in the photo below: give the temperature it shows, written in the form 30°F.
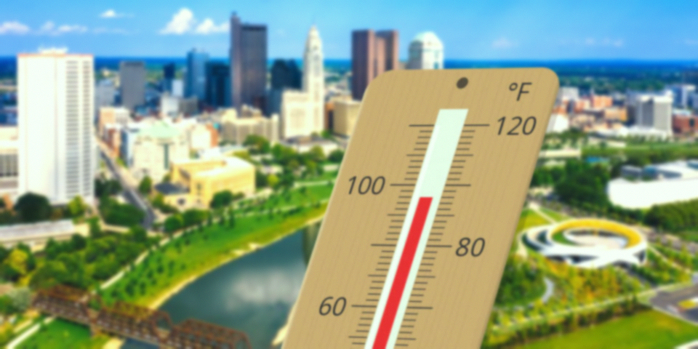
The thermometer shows 96°F
